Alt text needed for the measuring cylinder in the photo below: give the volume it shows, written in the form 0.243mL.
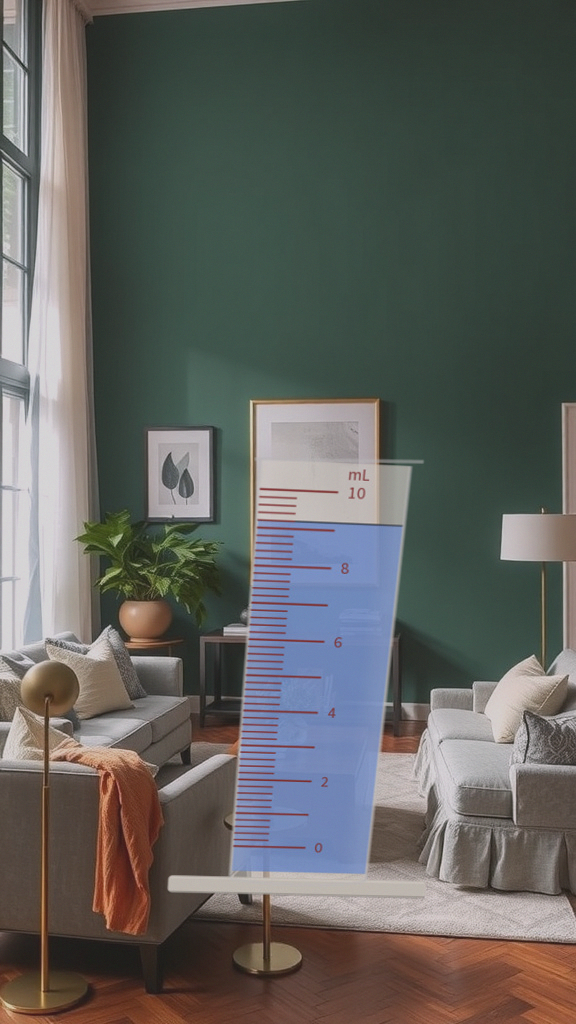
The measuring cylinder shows 9.2mL
